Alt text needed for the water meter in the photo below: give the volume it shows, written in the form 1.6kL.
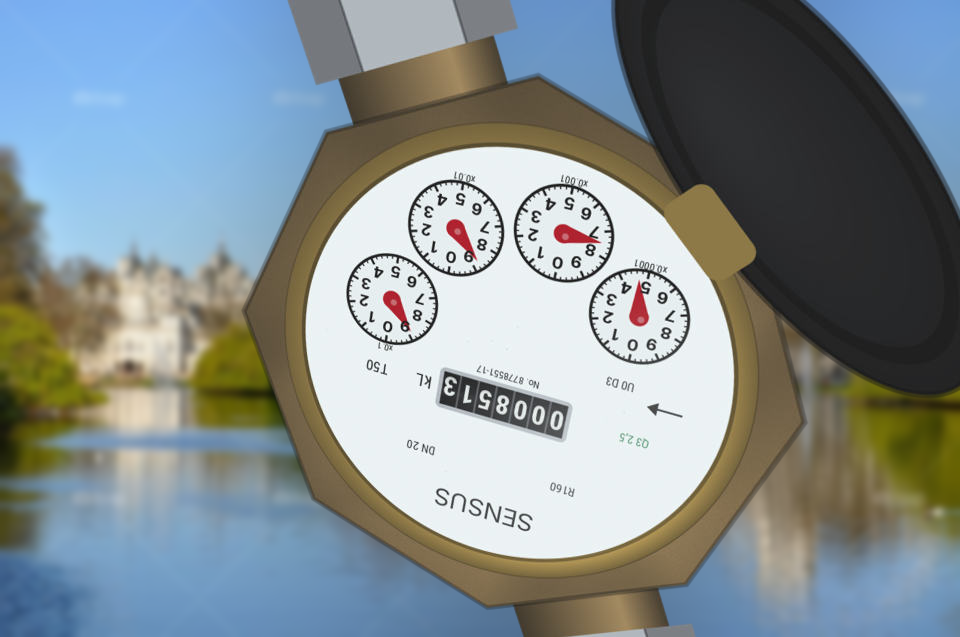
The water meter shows 8512.8874kL
